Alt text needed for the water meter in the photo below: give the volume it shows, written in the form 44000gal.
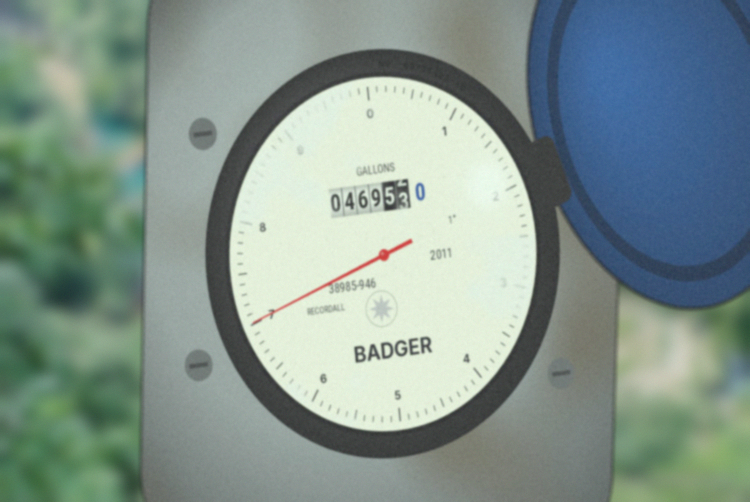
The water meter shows 469527.0gal
